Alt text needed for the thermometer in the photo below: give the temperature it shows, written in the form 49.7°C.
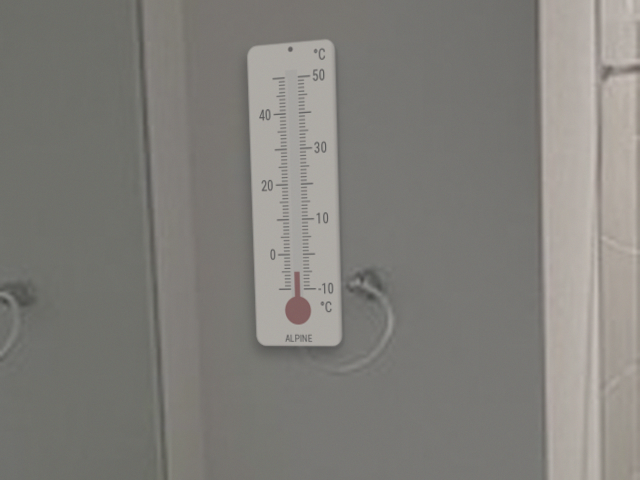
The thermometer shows -5°C
